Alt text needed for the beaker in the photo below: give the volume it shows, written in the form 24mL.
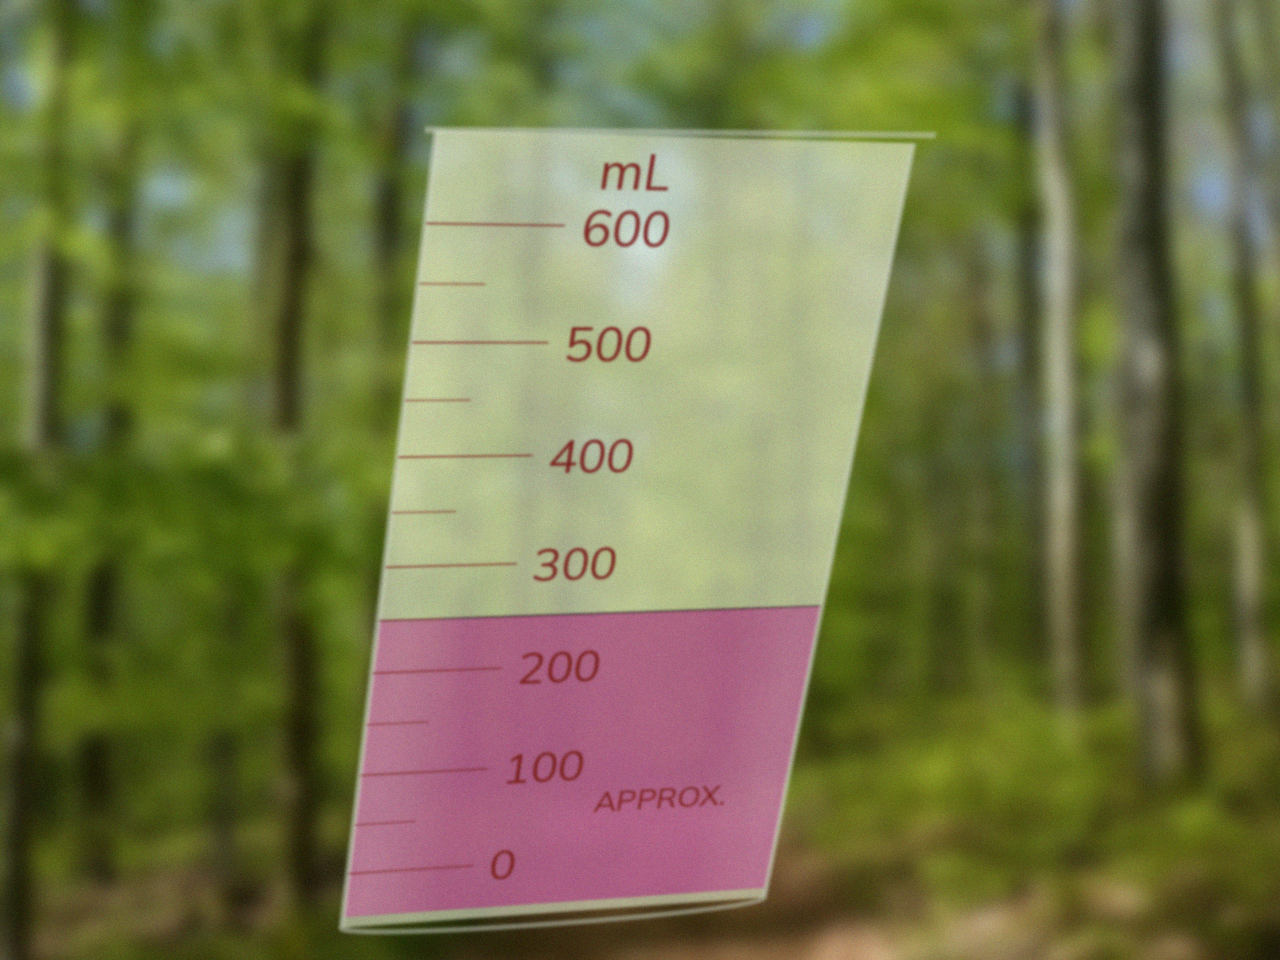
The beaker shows 250mL
